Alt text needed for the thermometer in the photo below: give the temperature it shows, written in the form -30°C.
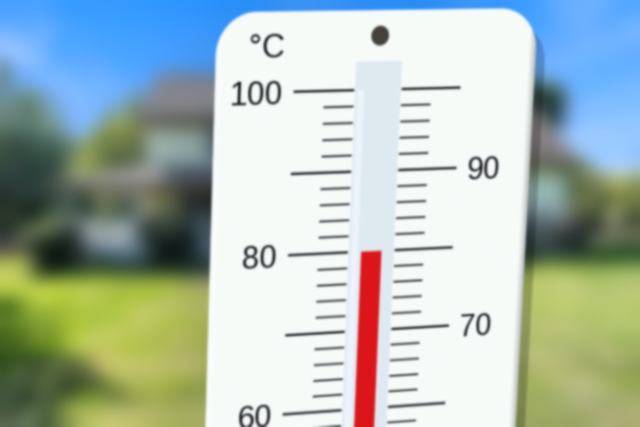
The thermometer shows 80°C
